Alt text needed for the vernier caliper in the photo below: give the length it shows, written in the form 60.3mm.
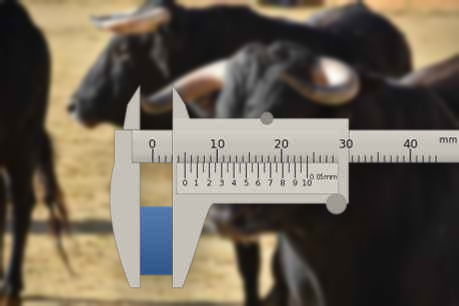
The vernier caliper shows 5.0mm
